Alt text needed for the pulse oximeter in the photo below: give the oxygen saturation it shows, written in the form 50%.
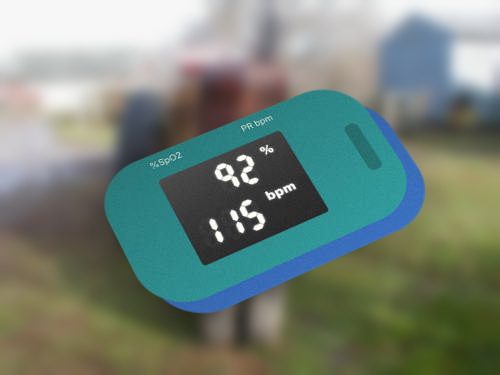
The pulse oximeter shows 92%
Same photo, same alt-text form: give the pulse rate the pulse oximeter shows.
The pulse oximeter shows 115bpm
